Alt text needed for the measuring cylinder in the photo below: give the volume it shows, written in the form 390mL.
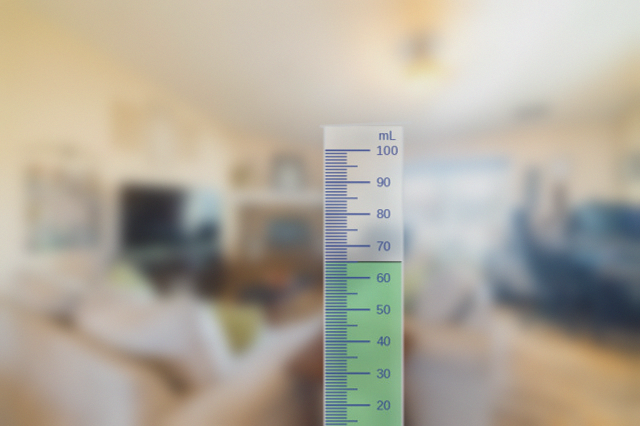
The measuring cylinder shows 65mL
